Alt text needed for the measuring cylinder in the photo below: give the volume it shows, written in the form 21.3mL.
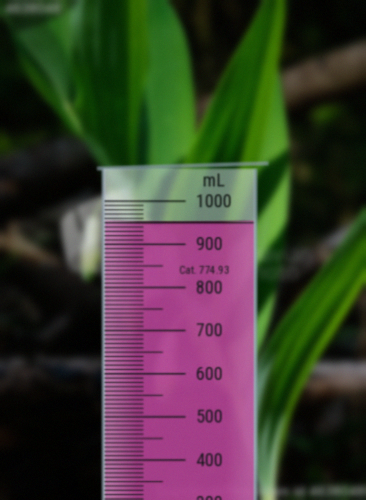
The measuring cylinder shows 950mL
